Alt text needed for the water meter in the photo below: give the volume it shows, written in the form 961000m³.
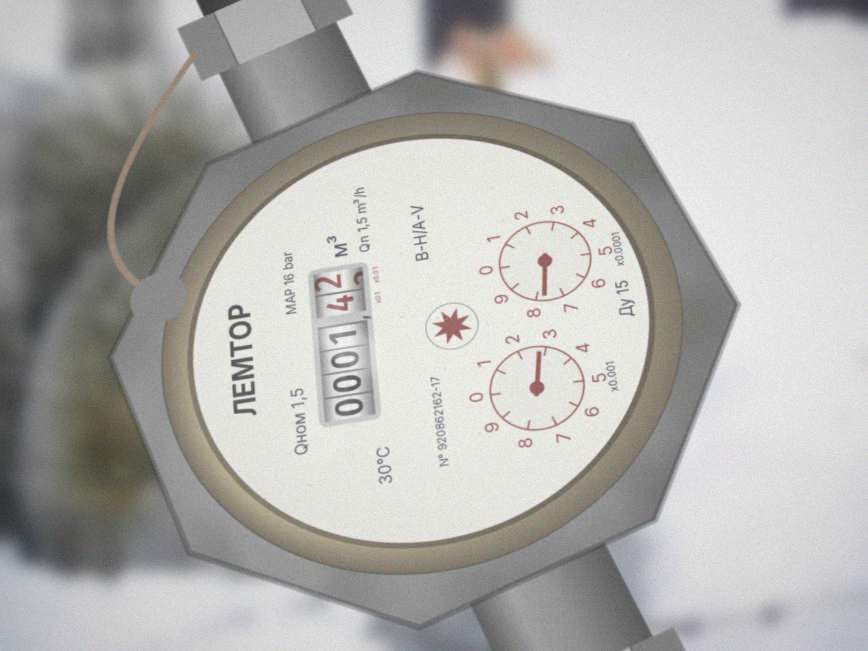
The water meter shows 1.4227m³
